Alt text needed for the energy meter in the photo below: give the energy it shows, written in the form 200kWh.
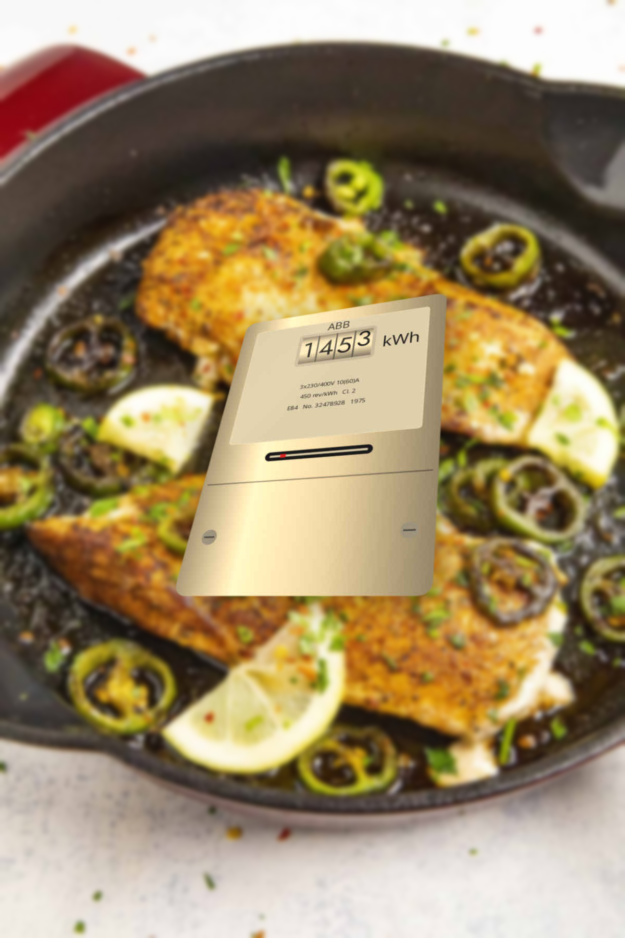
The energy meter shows 1453kWh
